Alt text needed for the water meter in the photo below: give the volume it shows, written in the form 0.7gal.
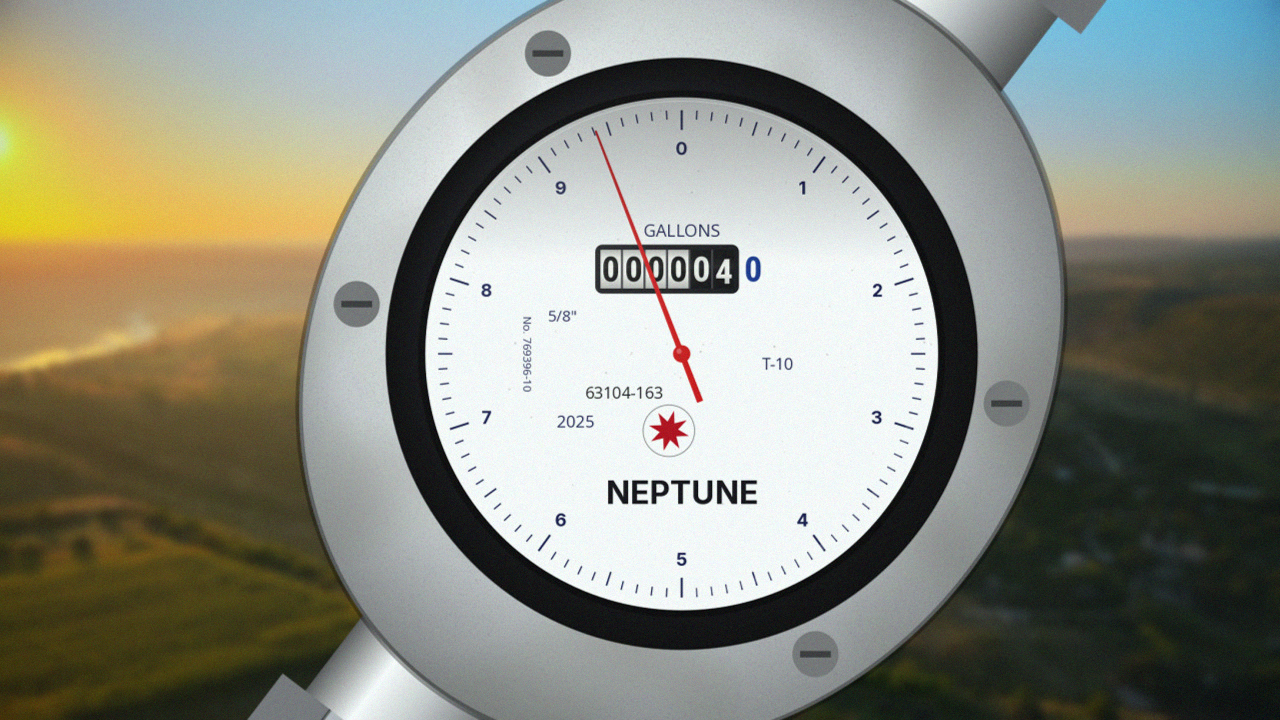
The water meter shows 39.4gal
